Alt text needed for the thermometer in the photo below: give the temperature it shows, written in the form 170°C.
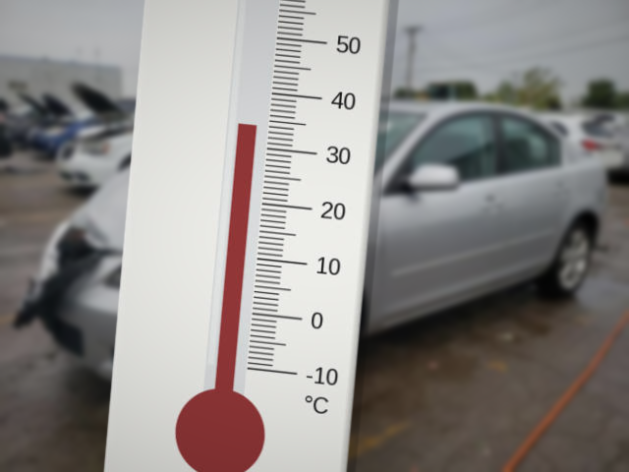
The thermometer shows 34°C
